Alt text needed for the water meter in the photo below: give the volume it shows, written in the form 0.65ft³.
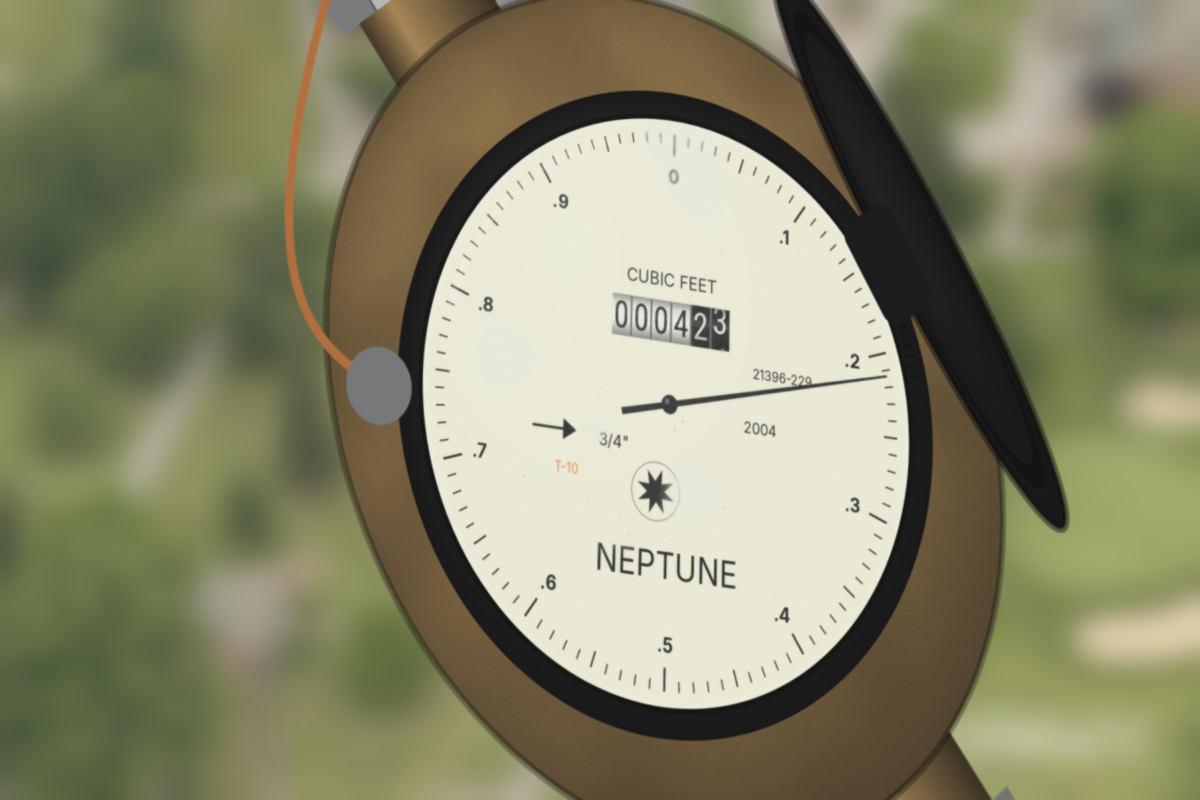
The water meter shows 423.21ft³
